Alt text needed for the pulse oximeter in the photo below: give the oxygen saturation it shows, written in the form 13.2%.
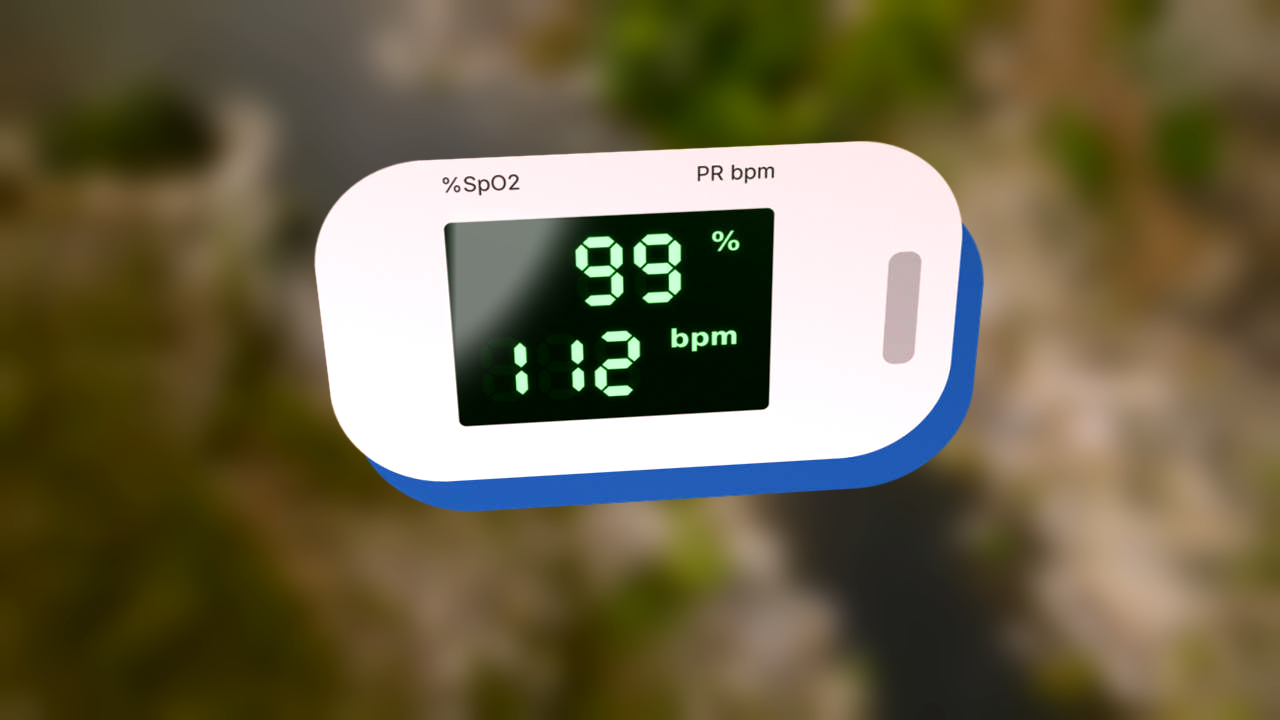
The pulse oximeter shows 99%
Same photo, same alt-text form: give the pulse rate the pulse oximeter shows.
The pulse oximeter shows 112bpm
